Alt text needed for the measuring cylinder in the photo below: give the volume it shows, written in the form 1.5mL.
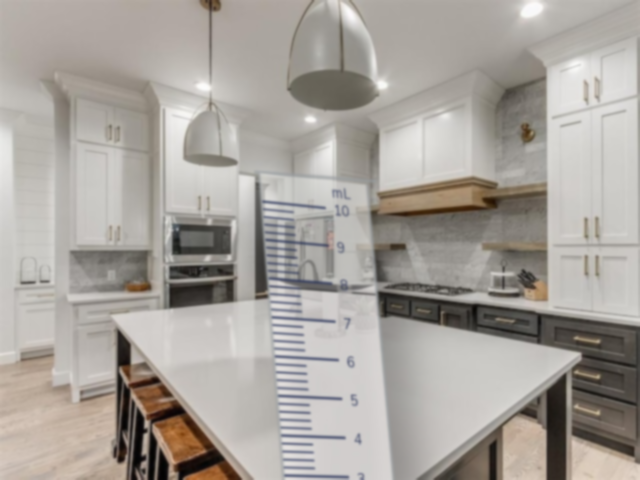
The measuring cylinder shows 7.8mL
